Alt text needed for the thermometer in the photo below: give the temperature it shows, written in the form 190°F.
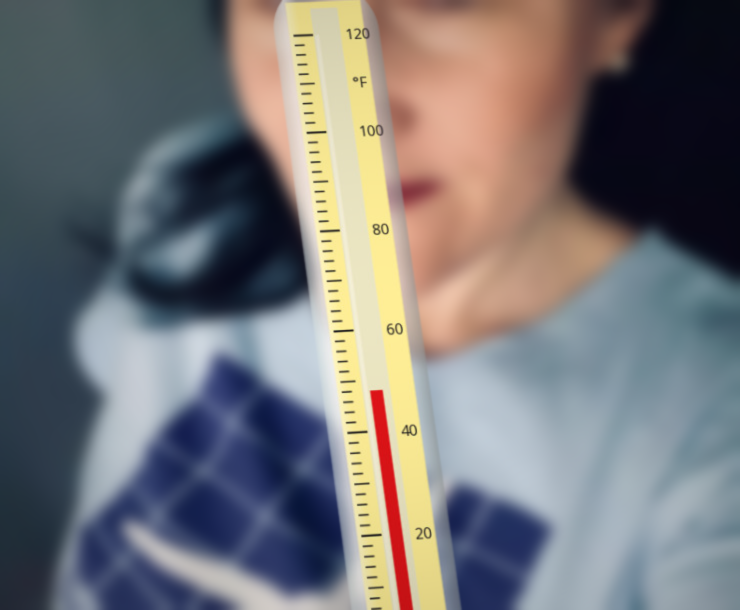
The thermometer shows 48°F
